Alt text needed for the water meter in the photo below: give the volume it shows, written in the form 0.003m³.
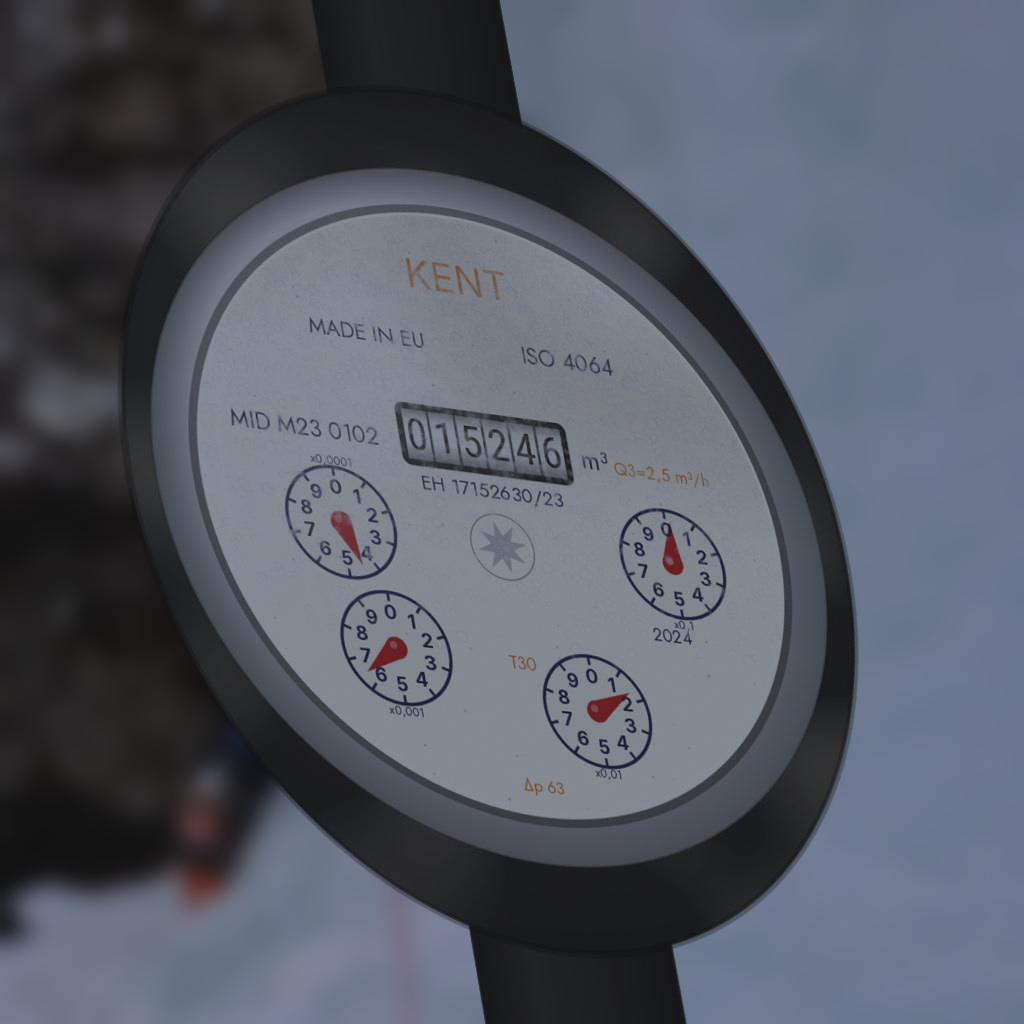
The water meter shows 15246.0164m³
